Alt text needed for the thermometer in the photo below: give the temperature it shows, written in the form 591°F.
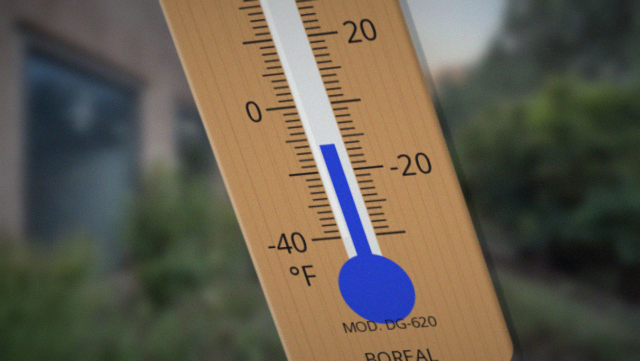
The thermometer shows -12°F
